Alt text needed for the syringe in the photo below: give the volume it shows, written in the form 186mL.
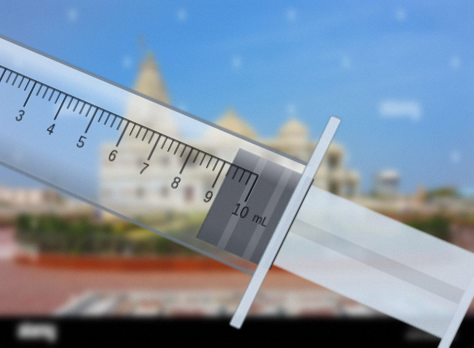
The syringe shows 9.2mL
